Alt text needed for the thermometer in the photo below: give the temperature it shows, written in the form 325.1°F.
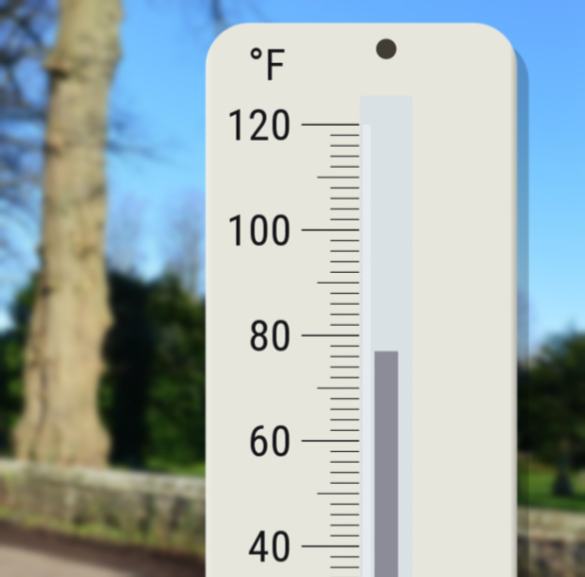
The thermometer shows 77°F
